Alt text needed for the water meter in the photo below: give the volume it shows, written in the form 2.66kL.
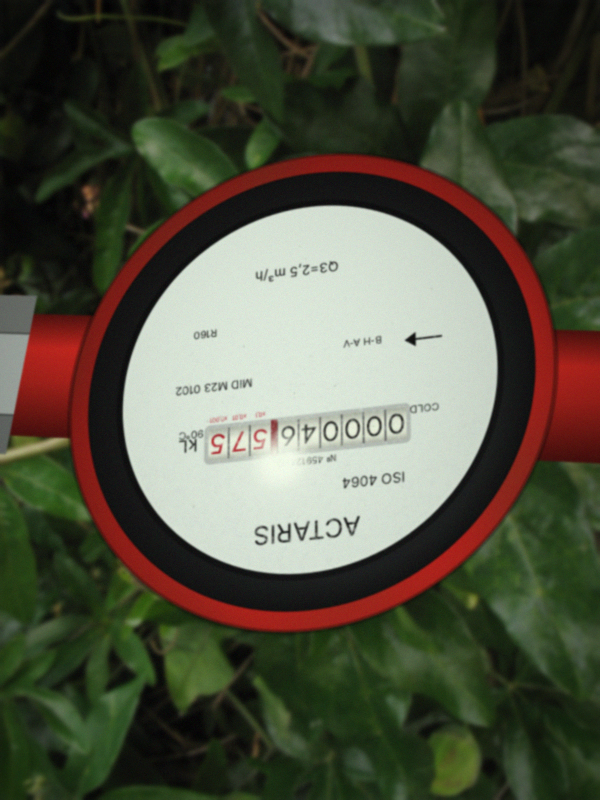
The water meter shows 46.575kL
